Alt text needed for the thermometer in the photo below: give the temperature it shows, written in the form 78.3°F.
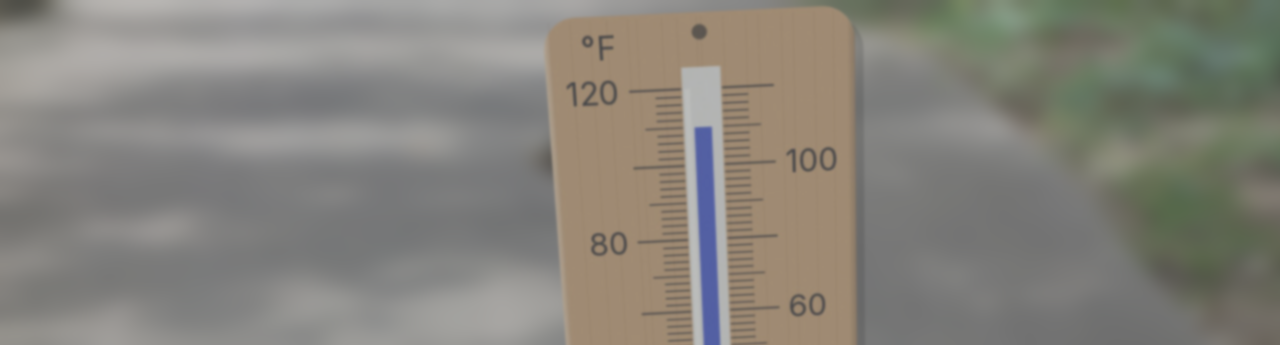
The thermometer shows 110°F
